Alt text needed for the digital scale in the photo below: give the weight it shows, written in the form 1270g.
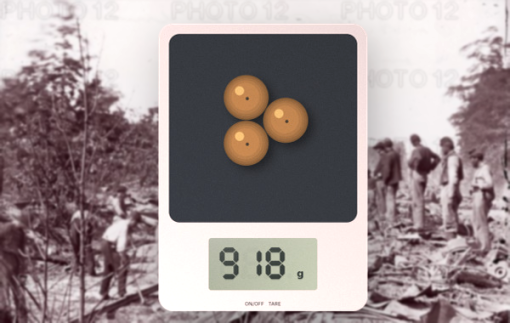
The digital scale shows 918g
